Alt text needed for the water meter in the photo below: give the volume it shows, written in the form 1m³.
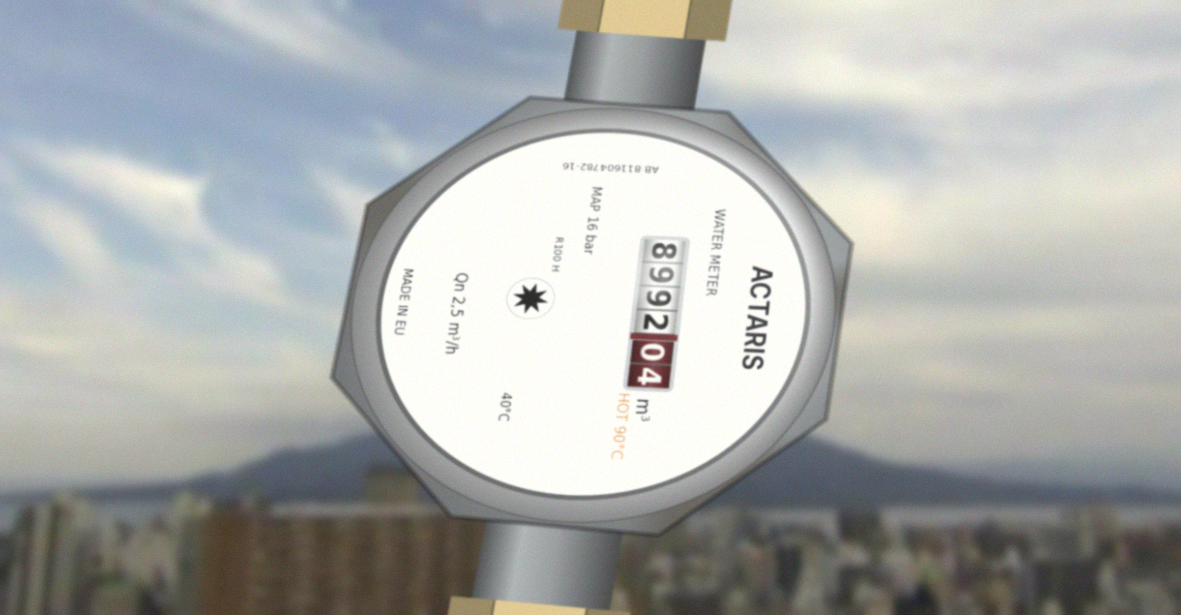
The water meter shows 8992.04m³
